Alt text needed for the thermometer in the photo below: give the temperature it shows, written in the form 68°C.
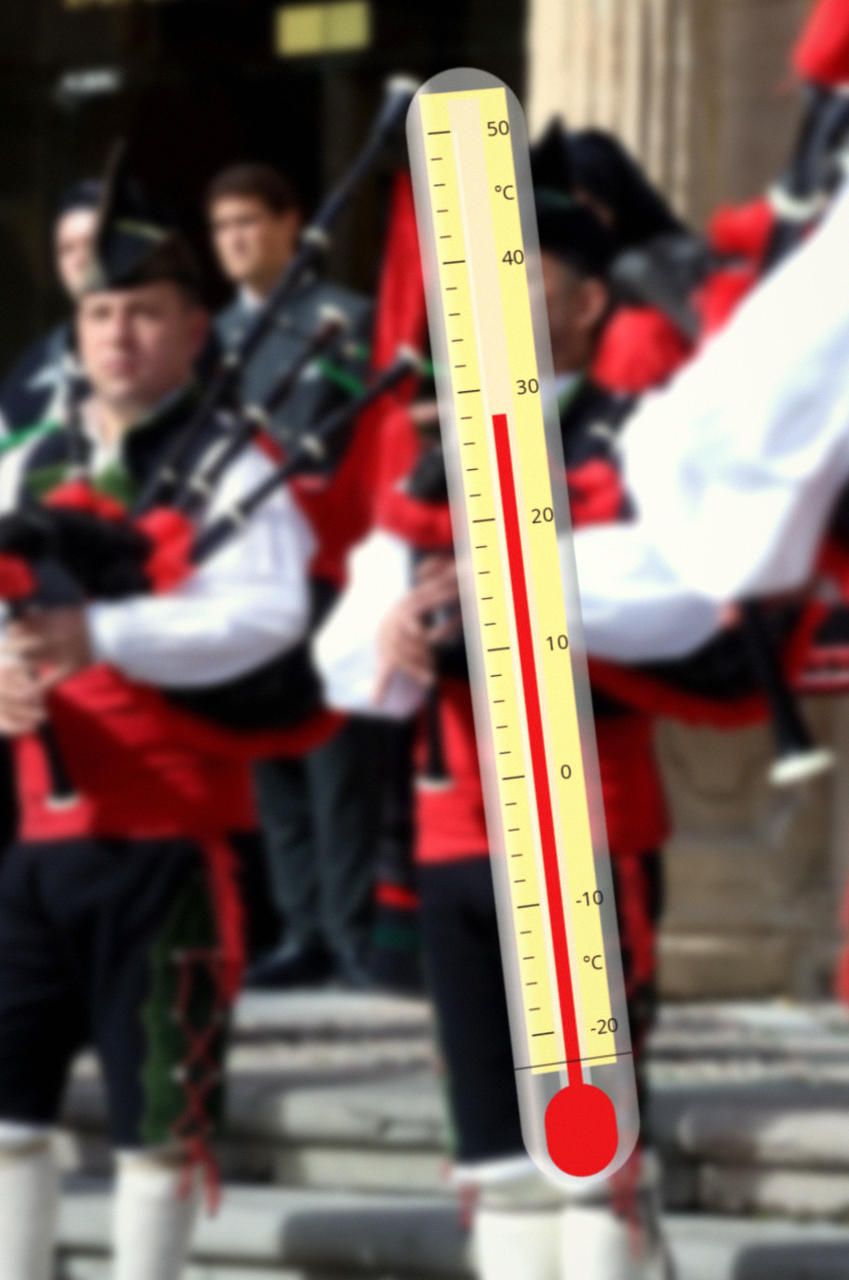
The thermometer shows 28°C
